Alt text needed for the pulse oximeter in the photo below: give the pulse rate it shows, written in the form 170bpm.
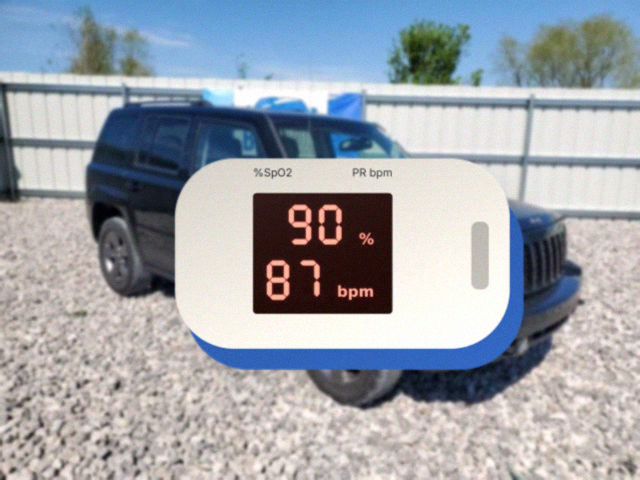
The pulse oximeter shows 87bpm
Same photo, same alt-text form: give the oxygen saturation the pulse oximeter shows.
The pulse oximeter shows 90%
